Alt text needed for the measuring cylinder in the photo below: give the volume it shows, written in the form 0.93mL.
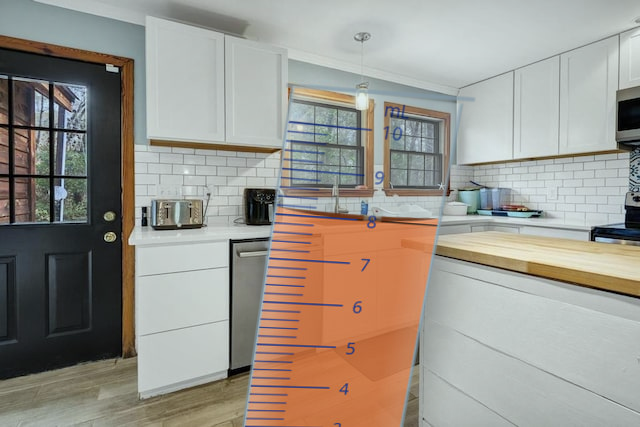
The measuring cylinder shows 8mL
